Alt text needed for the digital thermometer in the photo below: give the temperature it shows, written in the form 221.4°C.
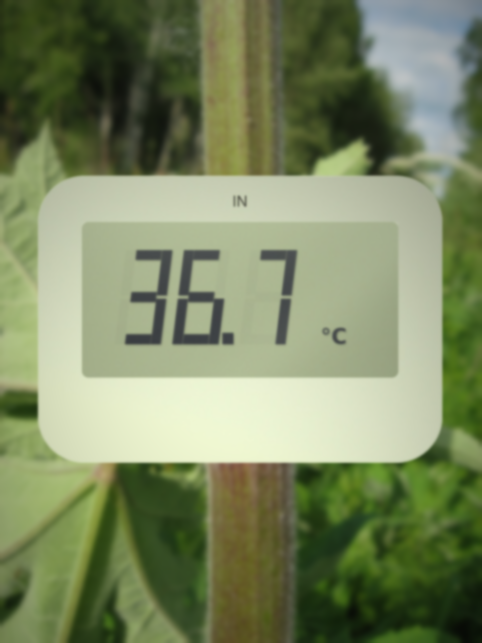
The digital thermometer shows 36.7°C
